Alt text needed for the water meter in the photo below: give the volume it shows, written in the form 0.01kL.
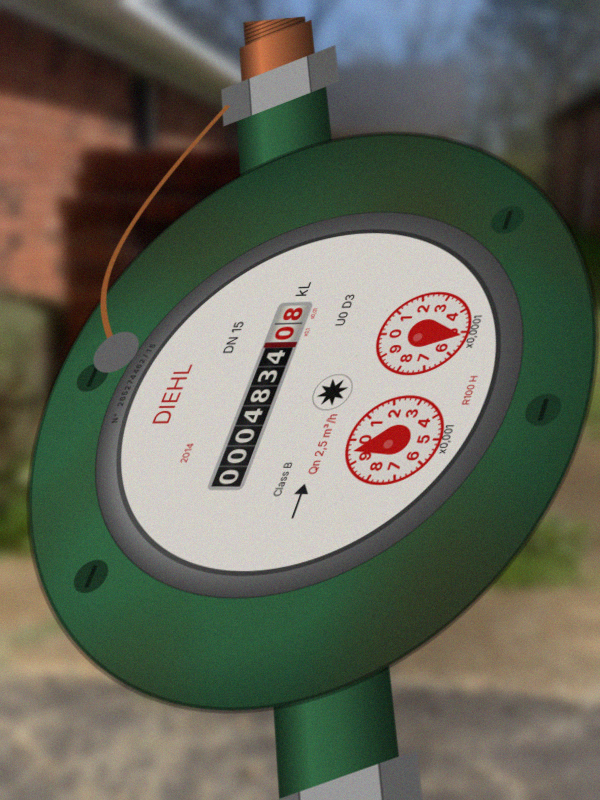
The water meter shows 4834.0795kL
